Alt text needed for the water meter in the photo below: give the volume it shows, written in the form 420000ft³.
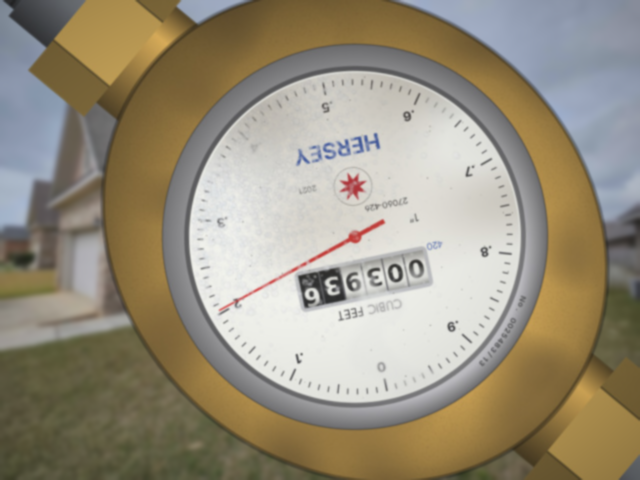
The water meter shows 3936.20ft³
